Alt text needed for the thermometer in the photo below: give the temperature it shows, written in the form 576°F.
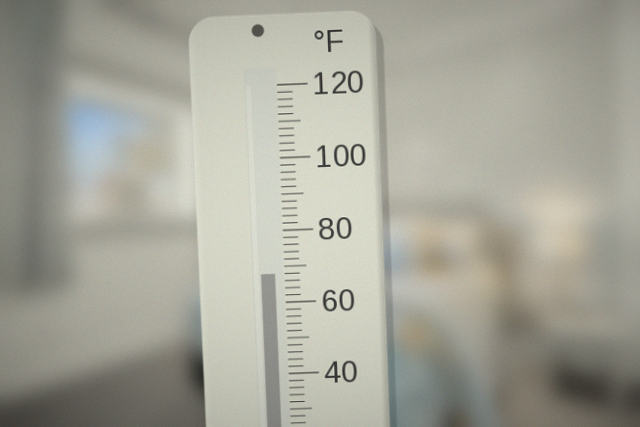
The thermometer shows 68°F
